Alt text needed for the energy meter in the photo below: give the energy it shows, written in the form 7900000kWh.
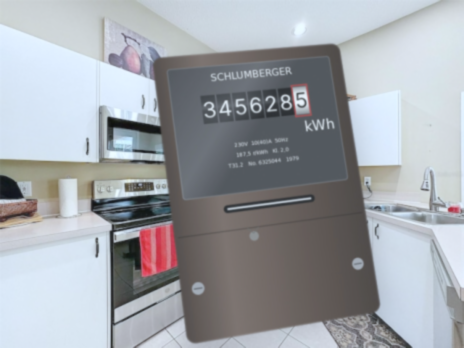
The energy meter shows 345628.5kWh
